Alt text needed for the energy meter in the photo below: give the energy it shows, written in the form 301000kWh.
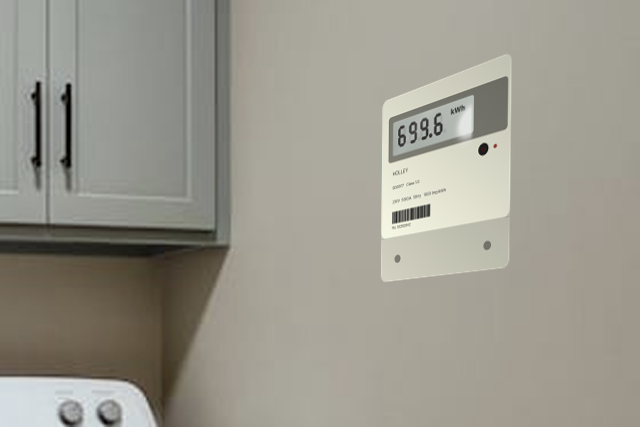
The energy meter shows 699.6kWh
